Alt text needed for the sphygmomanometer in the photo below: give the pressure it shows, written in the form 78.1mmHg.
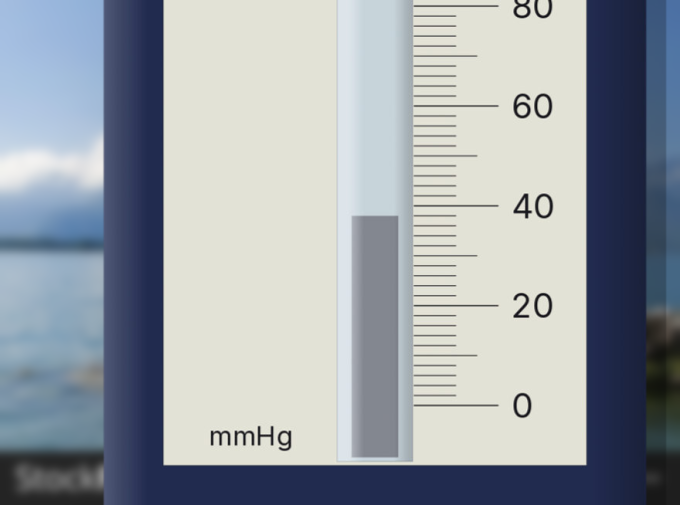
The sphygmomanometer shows 38mmHg
